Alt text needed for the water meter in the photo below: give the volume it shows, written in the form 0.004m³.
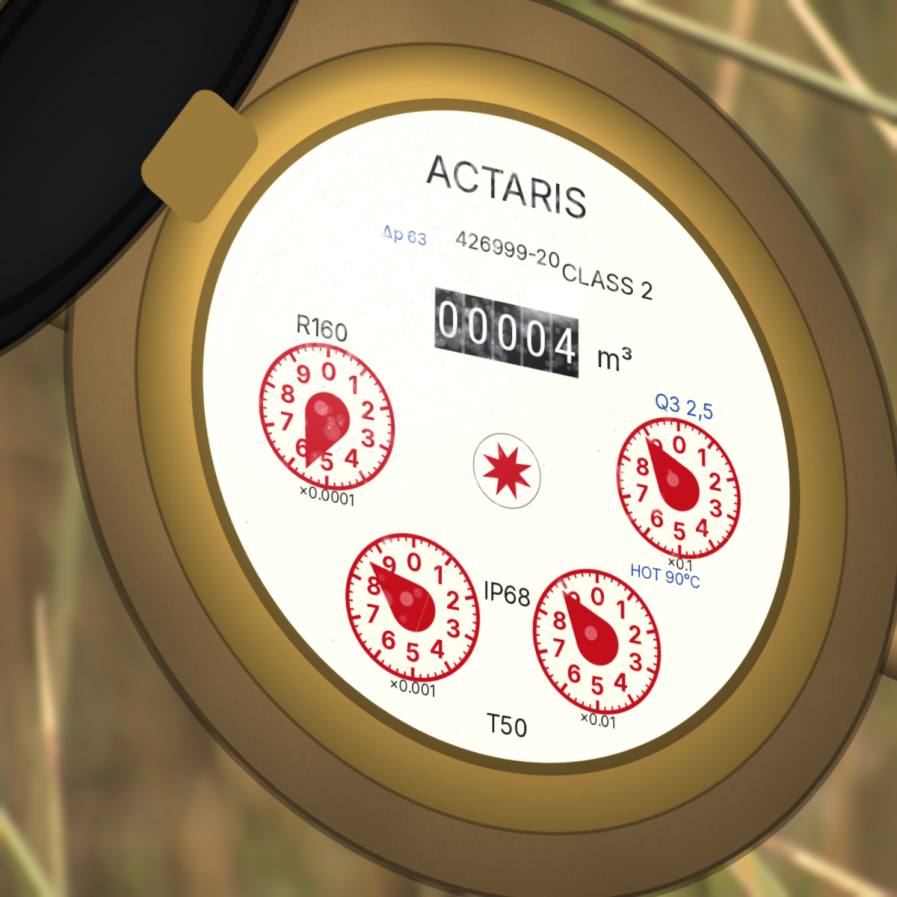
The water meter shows 4.8885m³
